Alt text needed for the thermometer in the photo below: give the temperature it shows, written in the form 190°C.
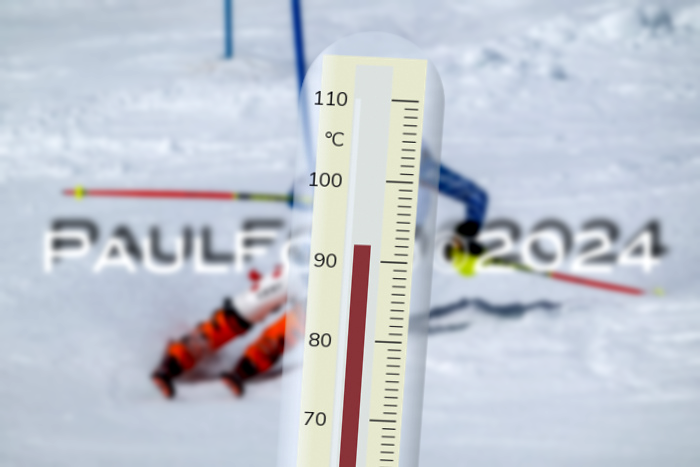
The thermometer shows 92°C
